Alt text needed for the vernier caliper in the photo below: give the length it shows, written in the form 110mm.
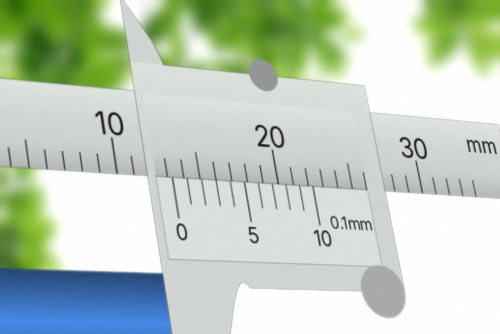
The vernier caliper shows 13.3mm
